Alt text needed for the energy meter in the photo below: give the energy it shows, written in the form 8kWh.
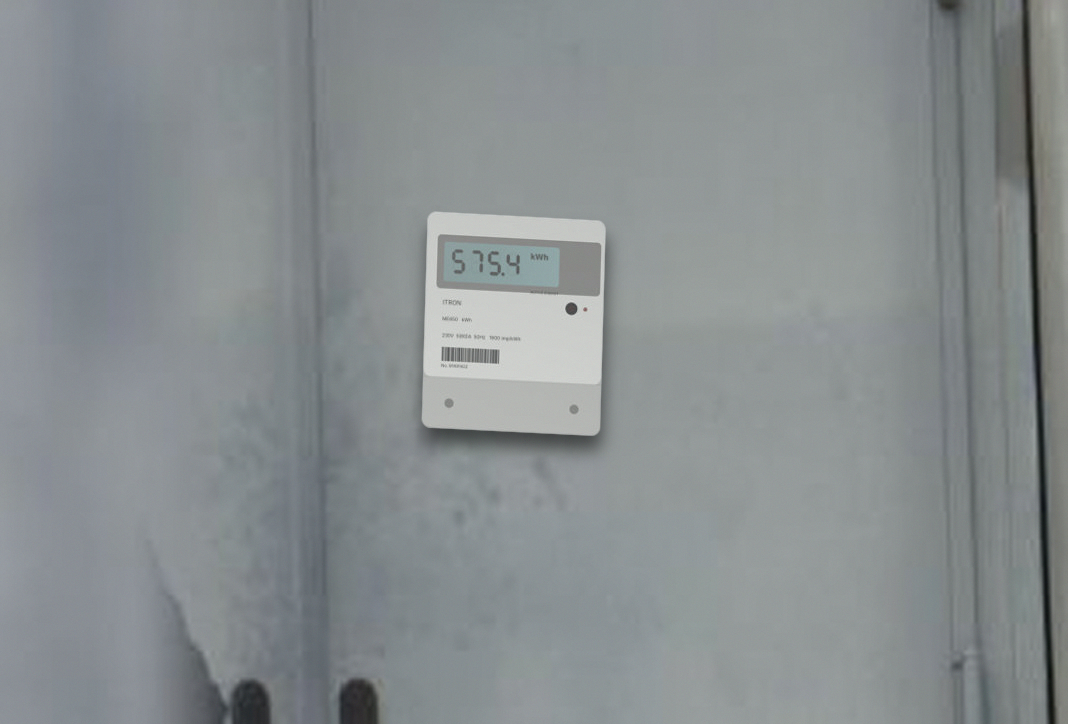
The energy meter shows 575.4kWh
